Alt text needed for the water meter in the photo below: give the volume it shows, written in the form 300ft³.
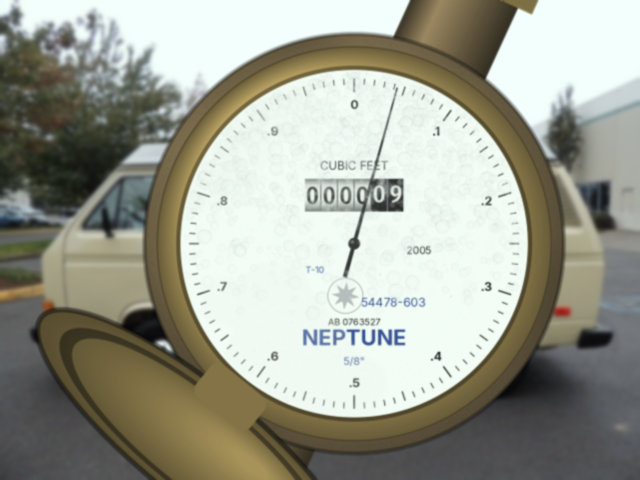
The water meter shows 9.04ft³
